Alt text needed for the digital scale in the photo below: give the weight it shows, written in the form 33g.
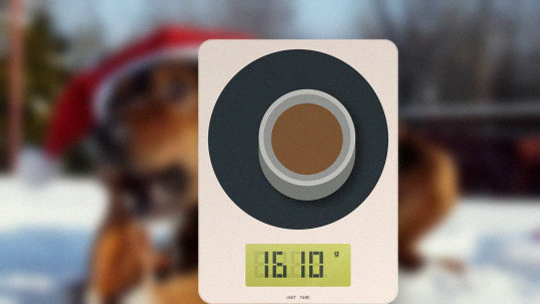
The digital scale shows 1610g
